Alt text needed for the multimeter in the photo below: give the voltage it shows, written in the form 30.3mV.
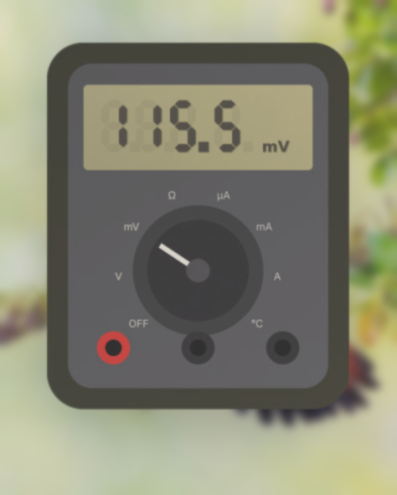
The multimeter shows 115.5mV
